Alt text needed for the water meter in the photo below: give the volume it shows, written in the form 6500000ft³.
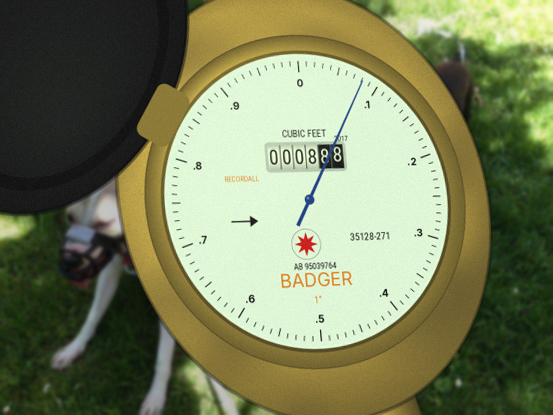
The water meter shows 888.08ft³
